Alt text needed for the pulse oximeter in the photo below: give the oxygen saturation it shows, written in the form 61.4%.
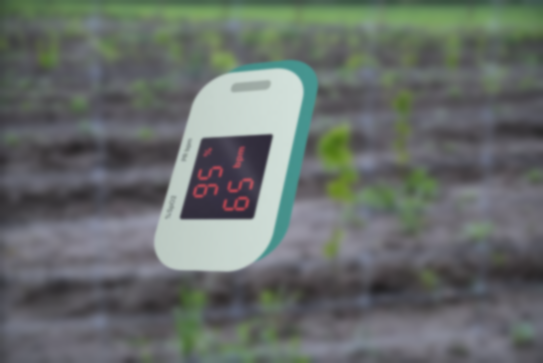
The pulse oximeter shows 95%
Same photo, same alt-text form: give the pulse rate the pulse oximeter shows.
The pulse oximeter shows 65bpm
